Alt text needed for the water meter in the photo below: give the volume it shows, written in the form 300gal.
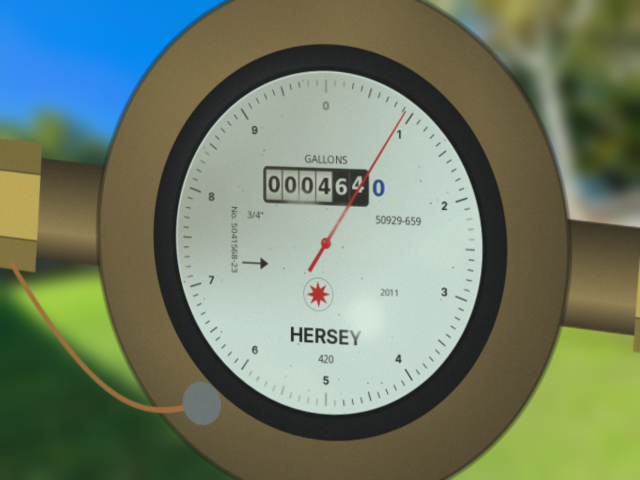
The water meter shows 4640.9gal
